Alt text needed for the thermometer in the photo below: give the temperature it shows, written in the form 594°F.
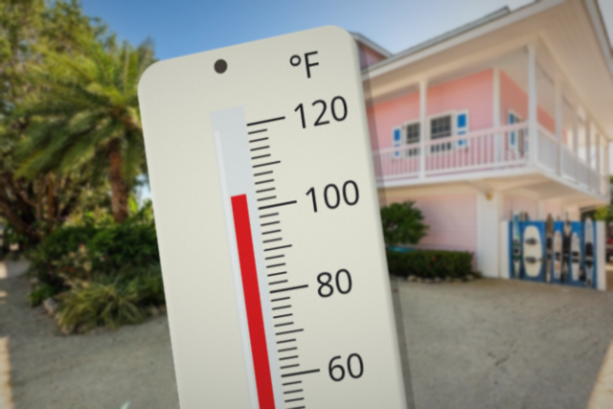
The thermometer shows 104°F
